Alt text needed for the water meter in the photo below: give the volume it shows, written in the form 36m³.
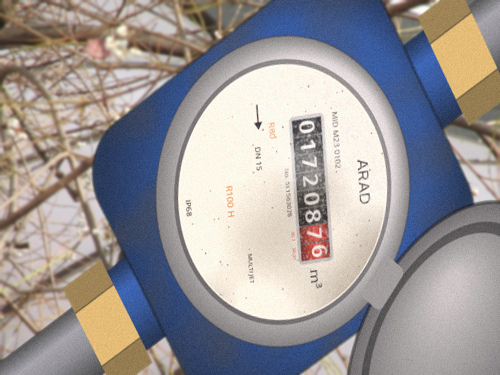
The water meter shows 17208.76m³
